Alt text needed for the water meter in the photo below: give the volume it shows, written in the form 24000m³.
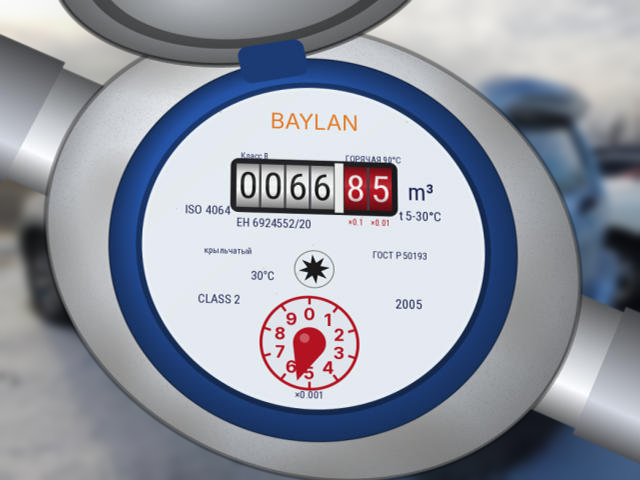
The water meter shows 66.855m³
